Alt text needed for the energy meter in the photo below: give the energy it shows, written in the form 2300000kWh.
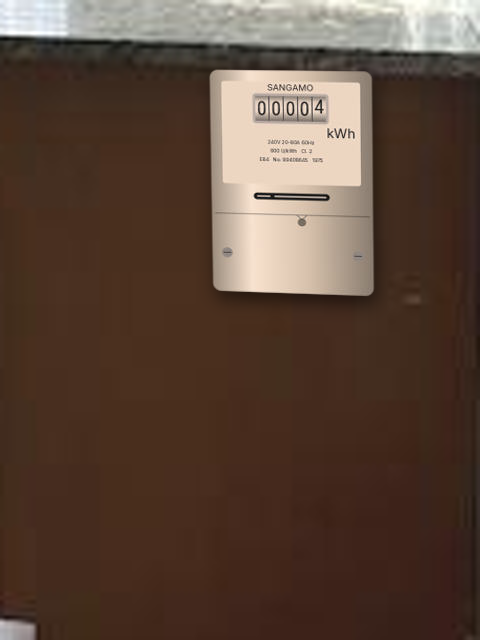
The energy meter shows 4kWh
